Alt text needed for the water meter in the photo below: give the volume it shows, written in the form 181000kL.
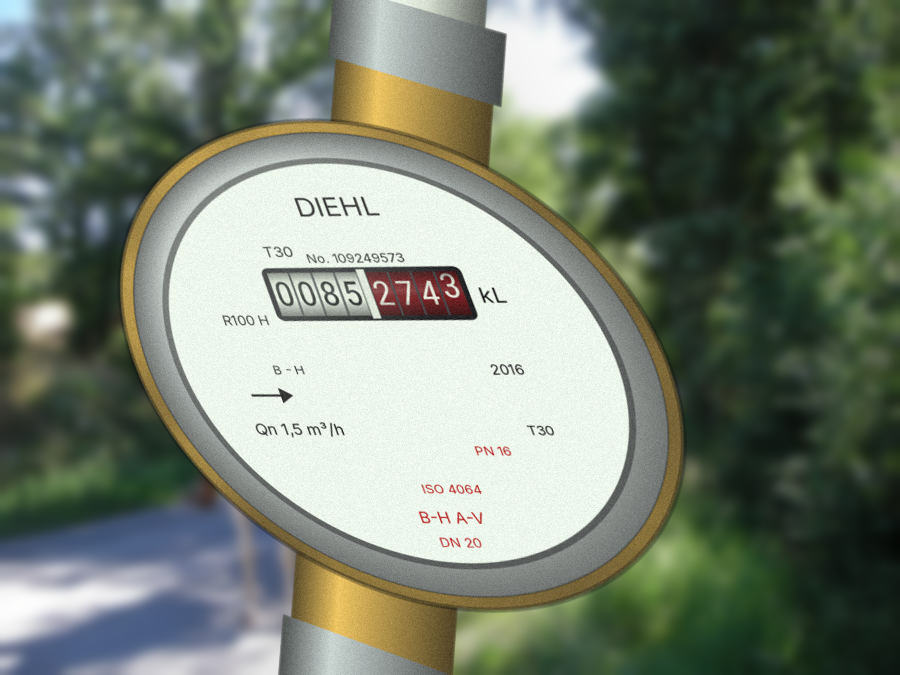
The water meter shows 85.2743kL
